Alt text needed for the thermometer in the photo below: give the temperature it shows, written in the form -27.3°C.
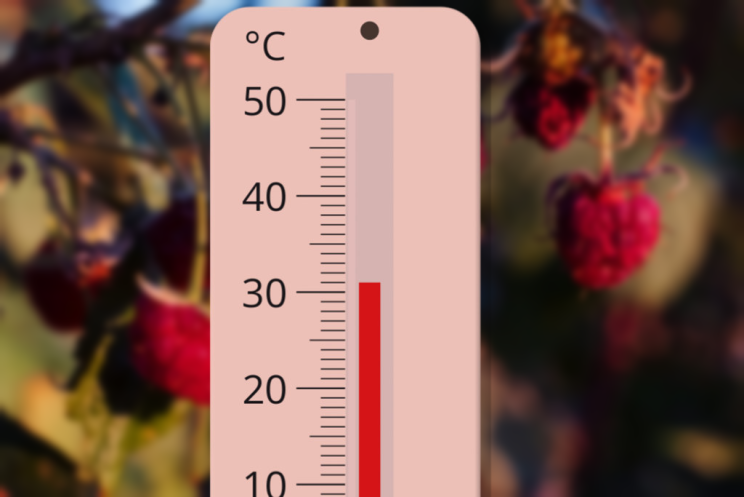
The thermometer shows 31°C
